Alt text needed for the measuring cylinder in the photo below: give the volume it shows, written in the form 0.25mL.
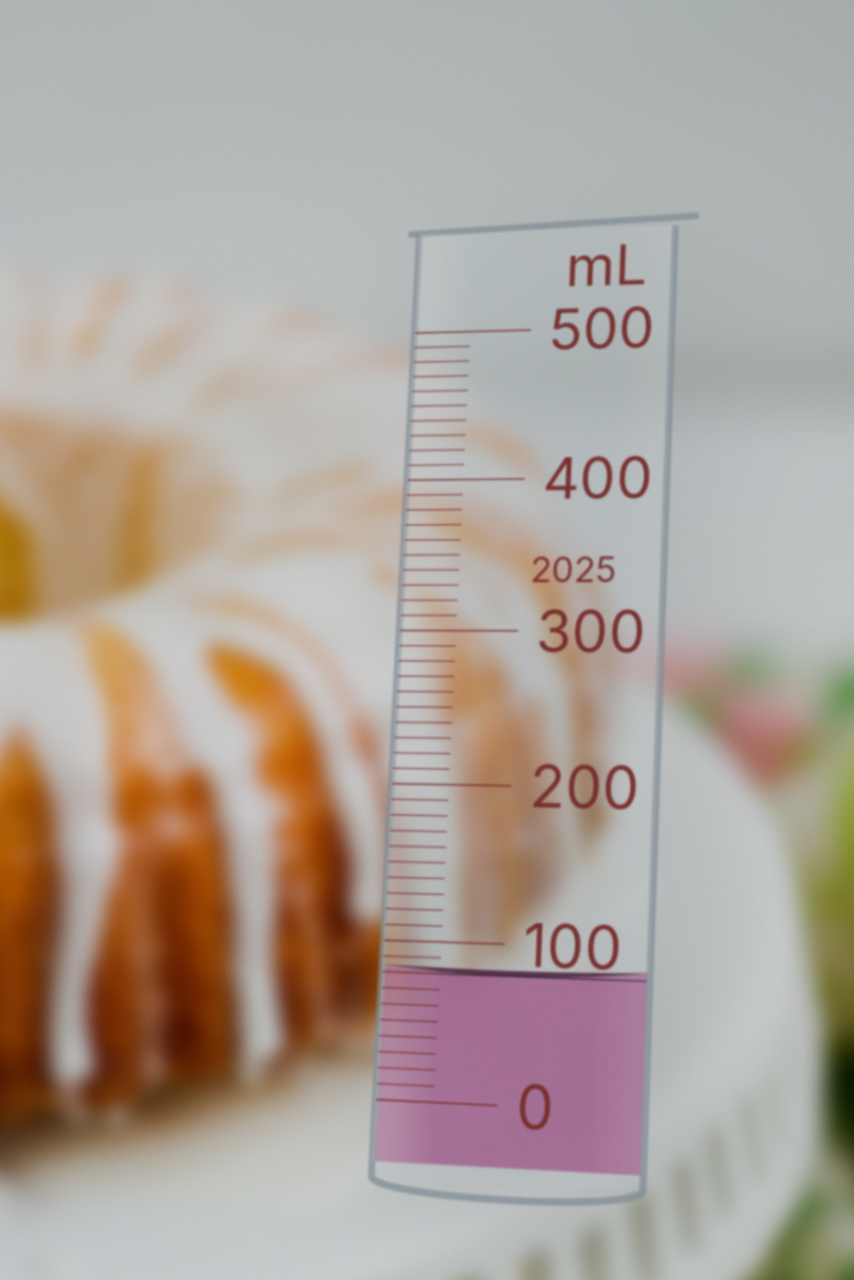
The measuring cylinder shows 80mL
